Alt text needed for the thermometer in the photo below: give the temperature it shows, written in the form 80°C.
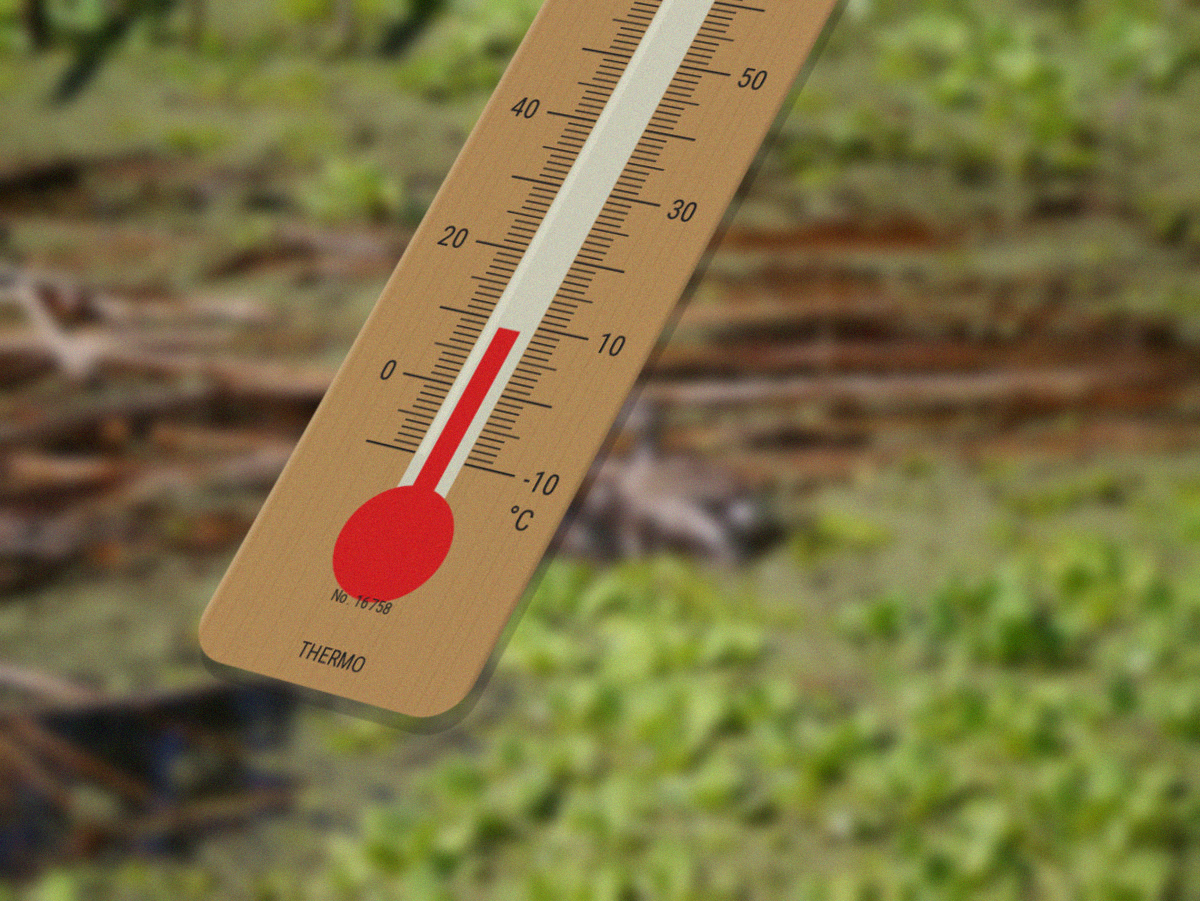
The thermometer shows 9°C
